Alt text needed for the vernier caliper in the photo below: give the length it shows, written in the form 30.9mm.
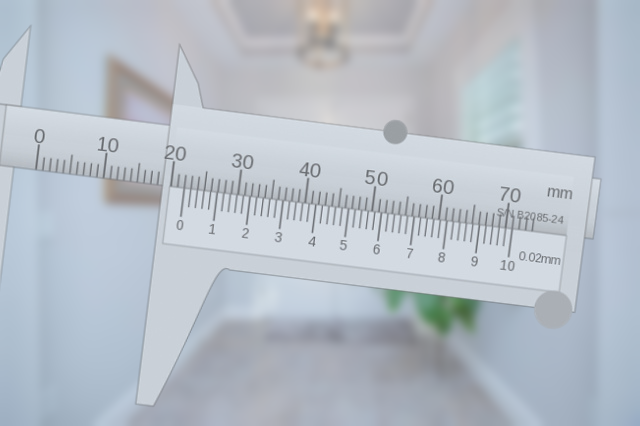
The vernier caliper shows 22.0mm
